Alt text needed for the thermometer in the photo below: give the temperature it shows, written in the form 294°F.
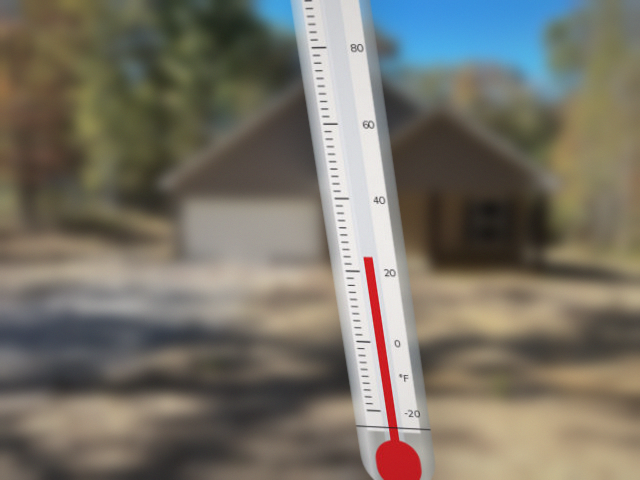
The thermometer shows 24°F
